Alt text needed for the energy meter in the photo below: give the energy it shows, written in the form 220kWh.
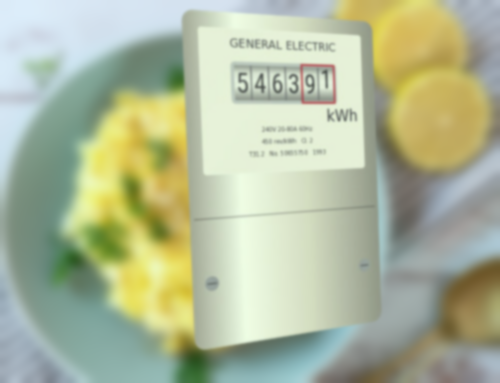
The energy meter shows 5463.91kWh
